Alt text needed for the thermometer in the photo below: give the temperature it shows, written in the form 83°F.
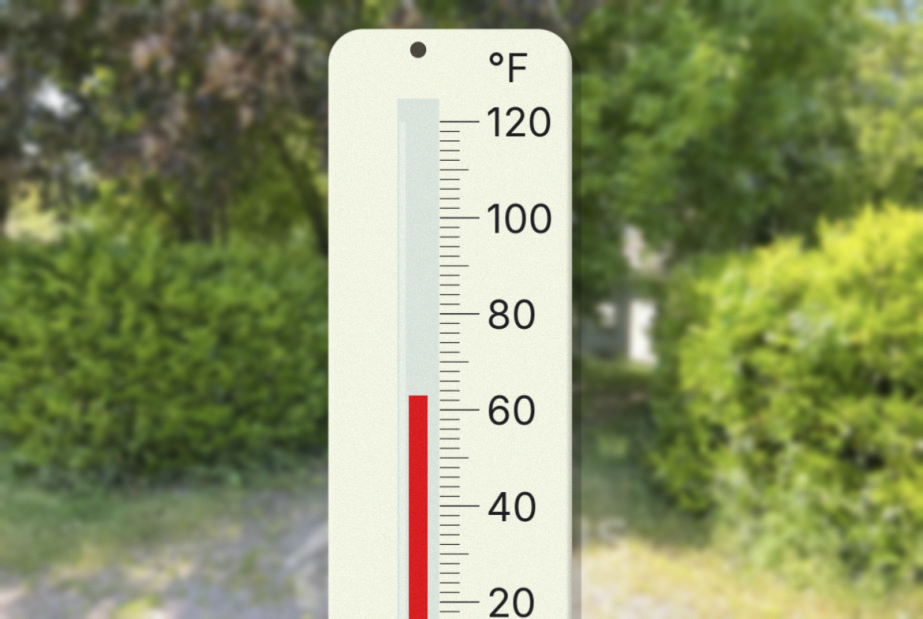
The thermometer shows 63°F
